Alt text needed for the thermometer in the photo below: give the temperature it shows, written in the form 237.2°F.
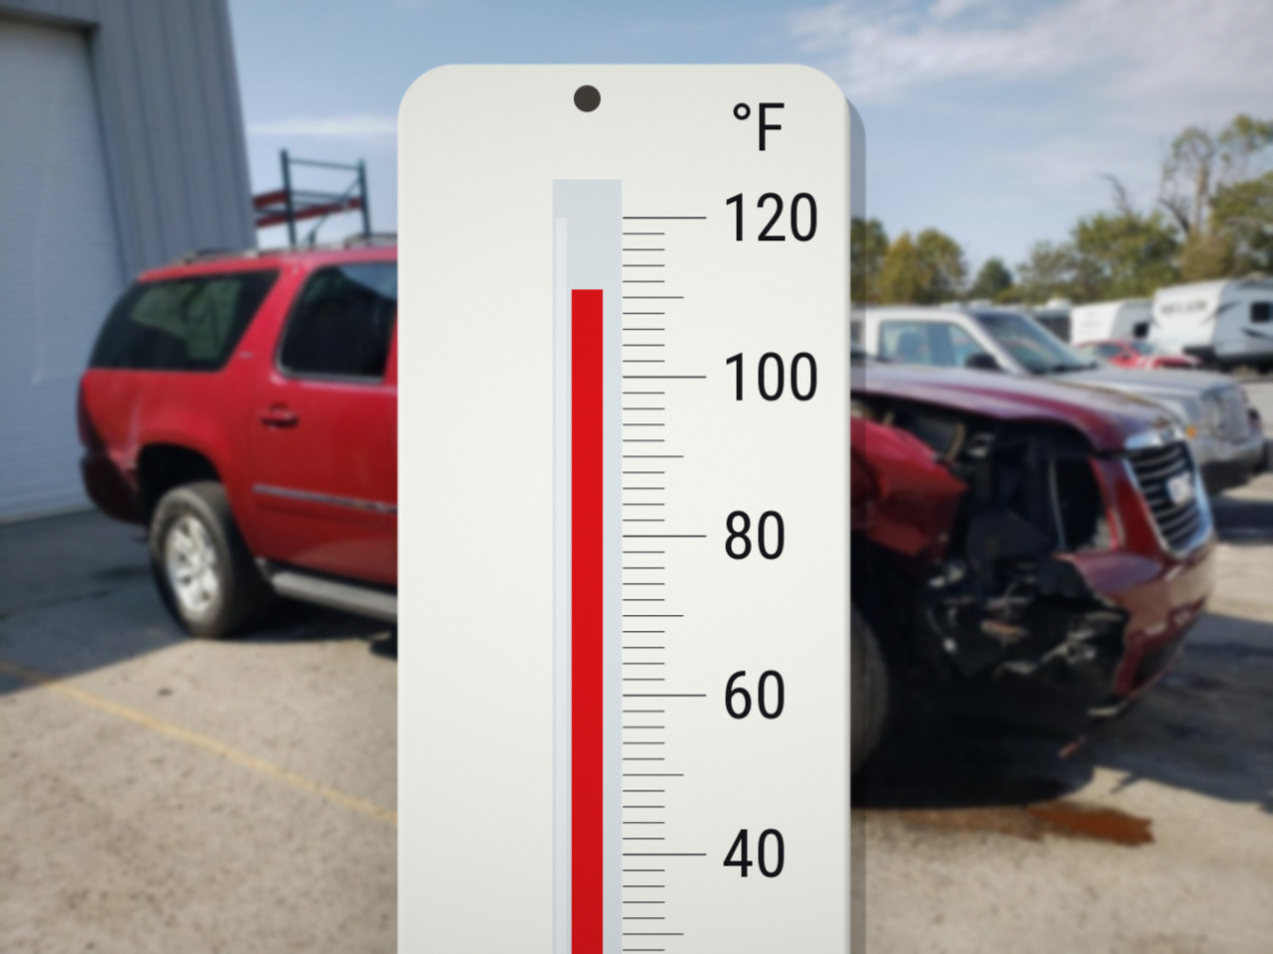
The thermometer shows 111°F
